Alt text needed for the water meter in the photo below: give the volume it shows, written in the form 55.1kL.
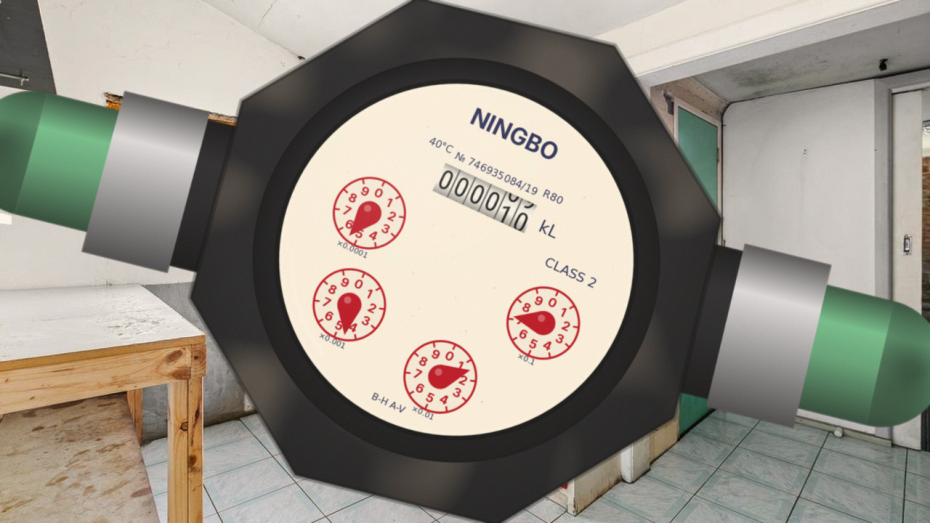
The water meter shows 9.7145kL
